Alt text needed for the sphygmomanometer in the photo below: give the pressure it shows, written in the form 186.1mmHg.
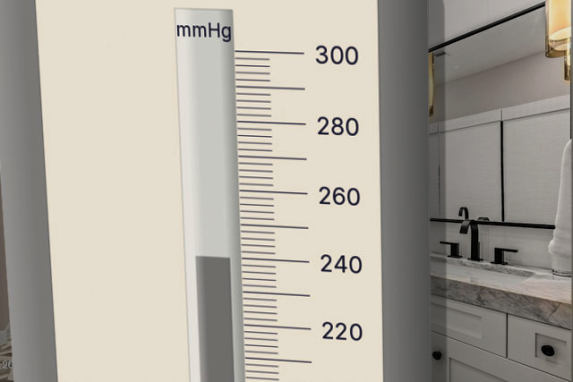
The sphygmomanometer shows 240mmHg
